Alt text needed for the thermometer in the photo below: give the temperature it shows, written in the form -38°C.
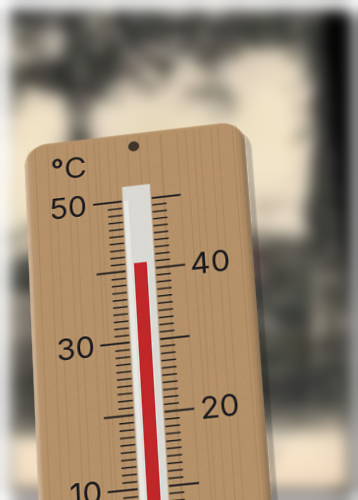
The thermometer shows 41°C
